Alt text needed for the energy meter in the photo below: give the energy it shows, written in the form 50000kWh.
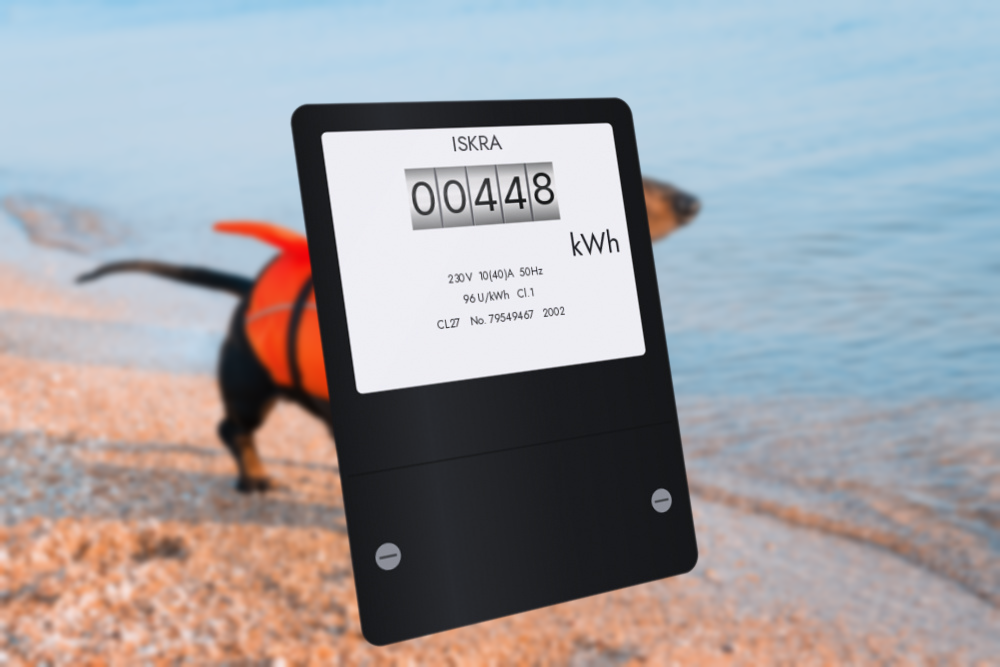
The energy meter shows 448kWh
